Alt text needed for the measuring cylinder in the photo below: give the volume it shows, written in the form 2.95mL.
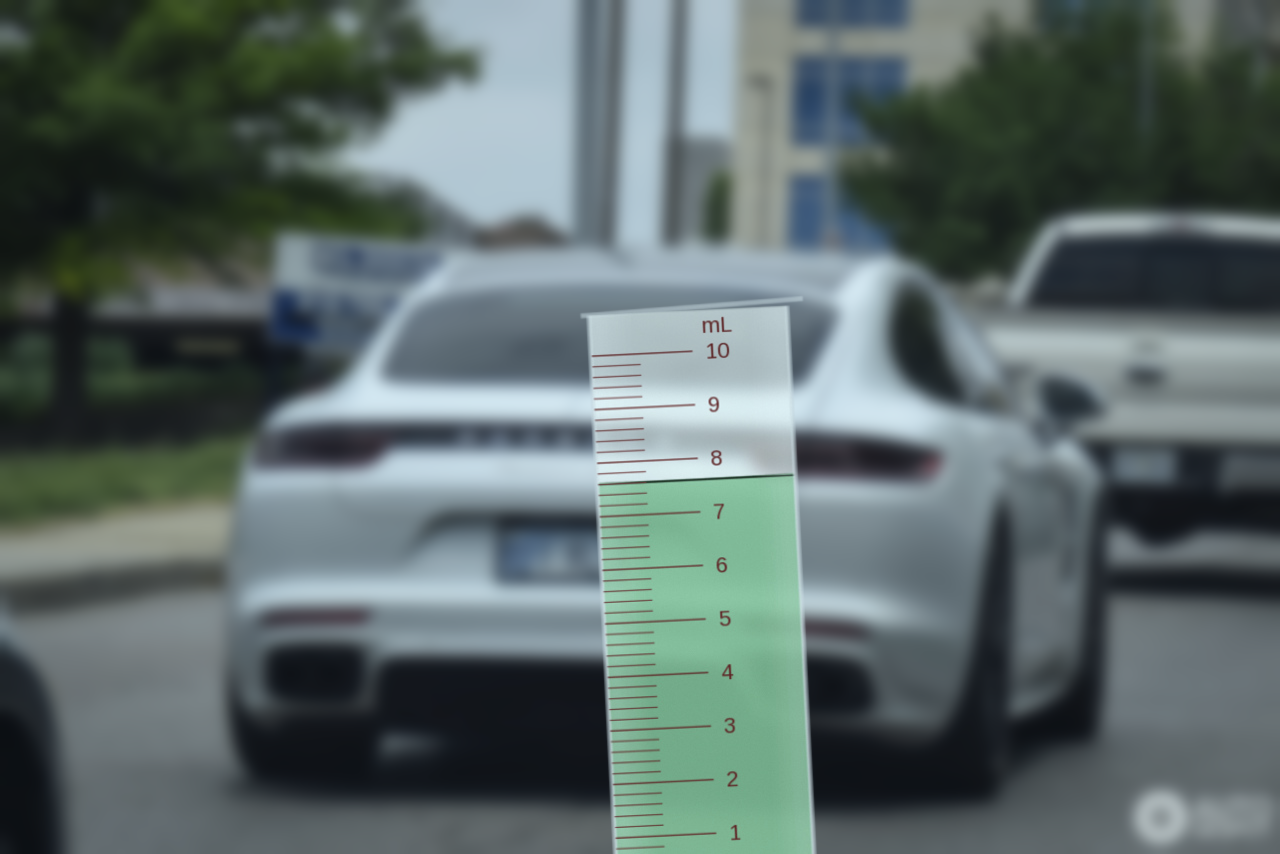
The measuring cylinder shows 7.6mL
